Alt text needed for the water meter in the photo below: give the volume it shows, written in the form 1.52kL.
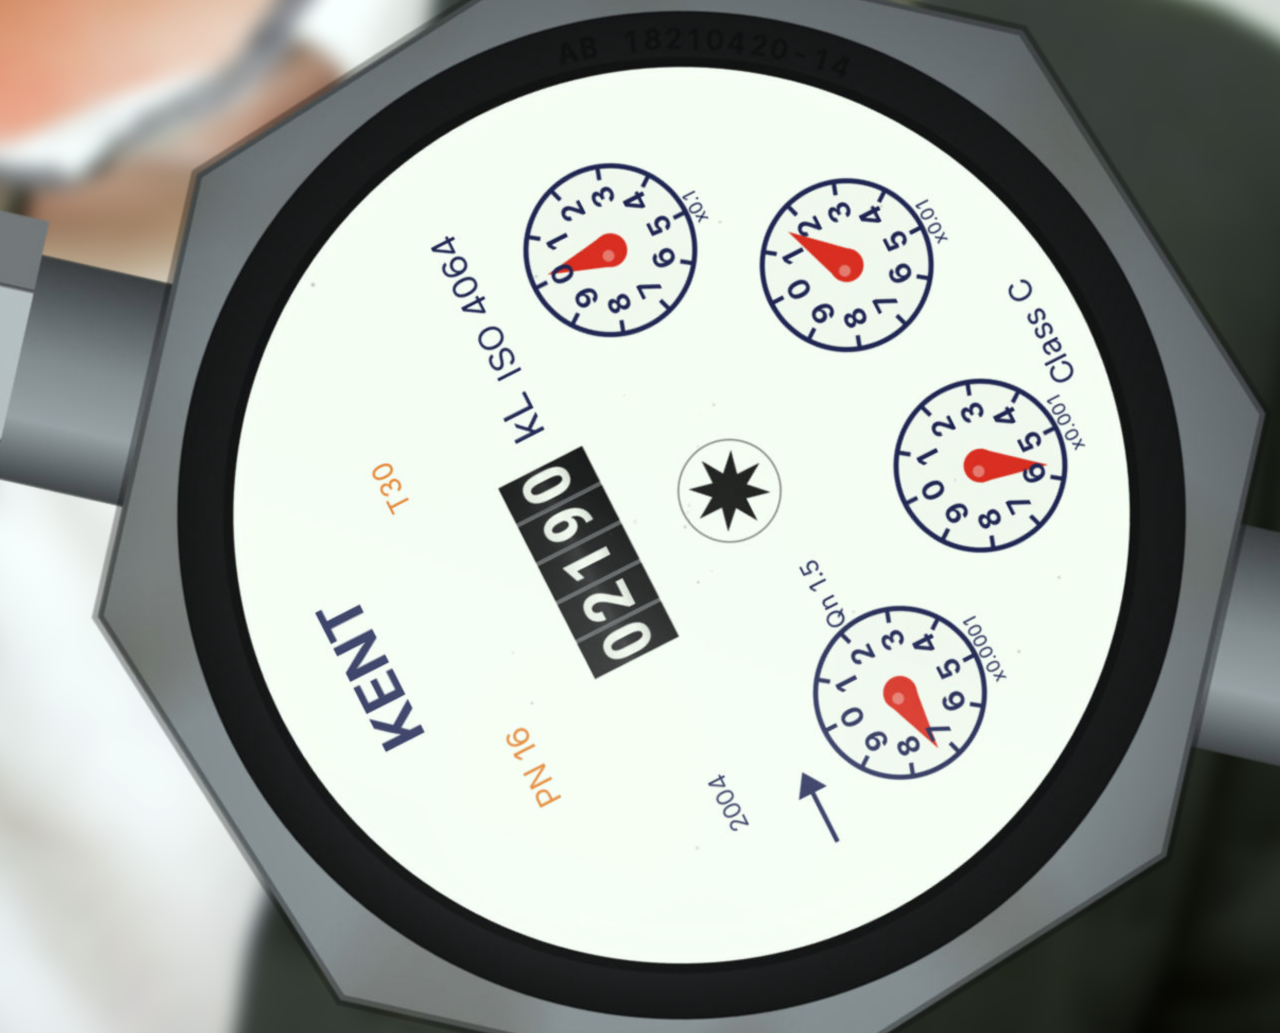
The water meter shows 2190.0157kL
